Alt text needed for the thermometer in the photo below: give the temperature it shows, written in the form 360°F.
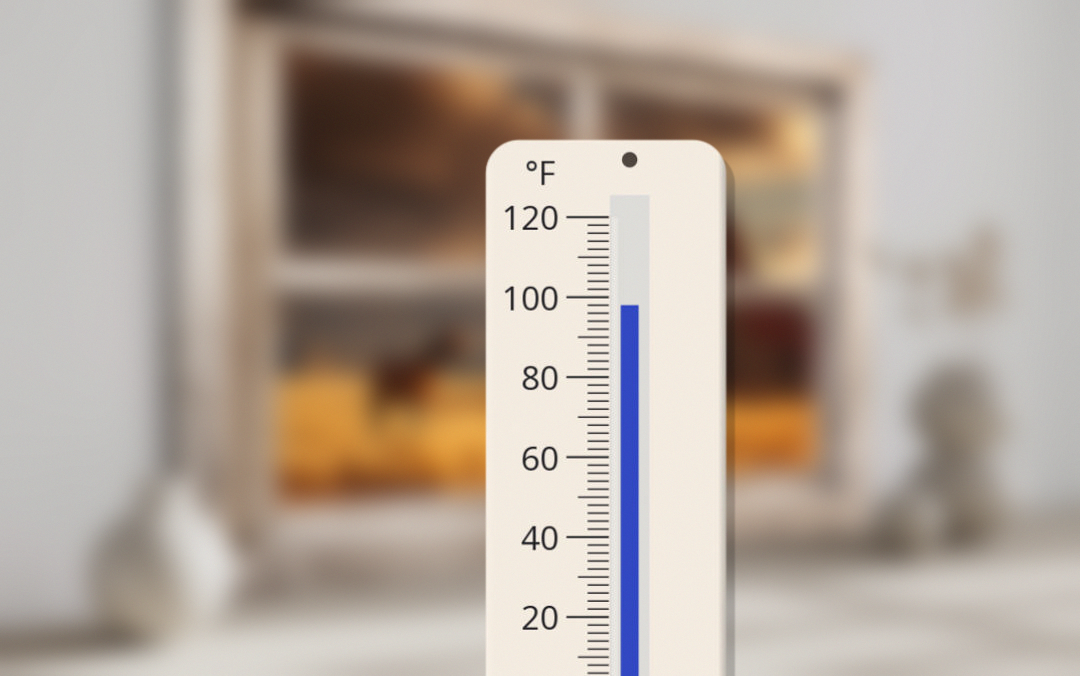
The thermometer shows 98°F
